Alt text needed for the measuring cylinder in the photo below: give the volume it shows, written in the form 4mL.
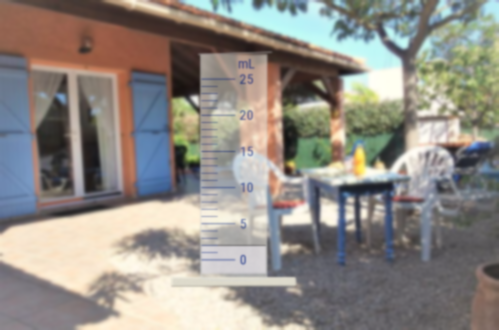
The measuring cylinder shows 2mL
